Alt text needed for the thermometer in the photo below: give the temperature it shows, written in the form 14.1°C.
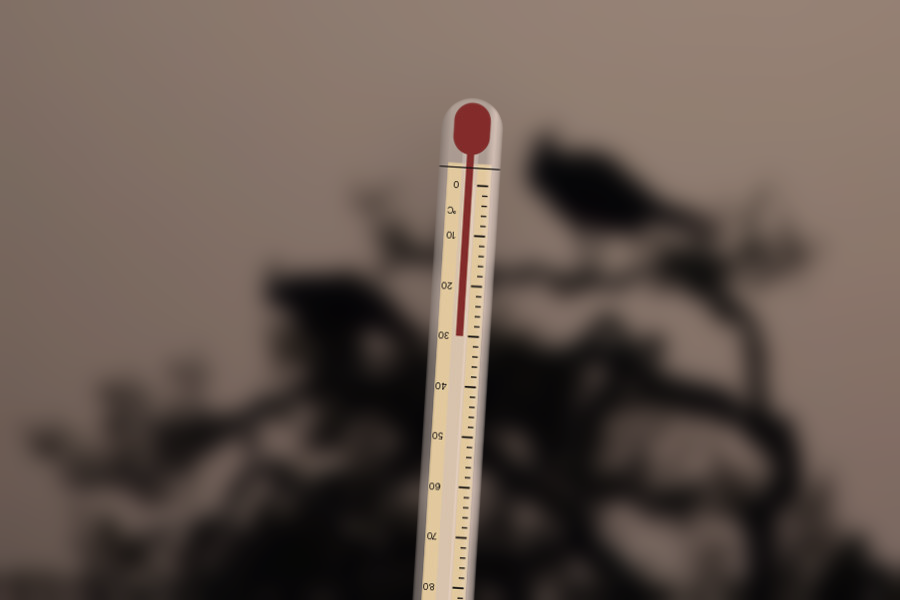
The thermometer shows 30°C
